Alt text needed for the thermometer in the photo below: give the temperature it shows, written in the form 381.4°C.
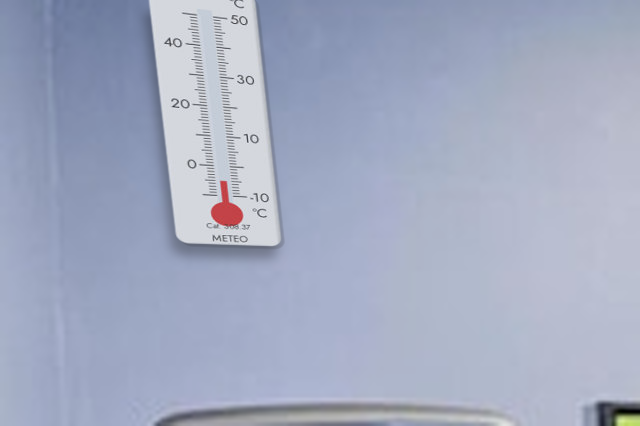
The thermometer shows -5°C
